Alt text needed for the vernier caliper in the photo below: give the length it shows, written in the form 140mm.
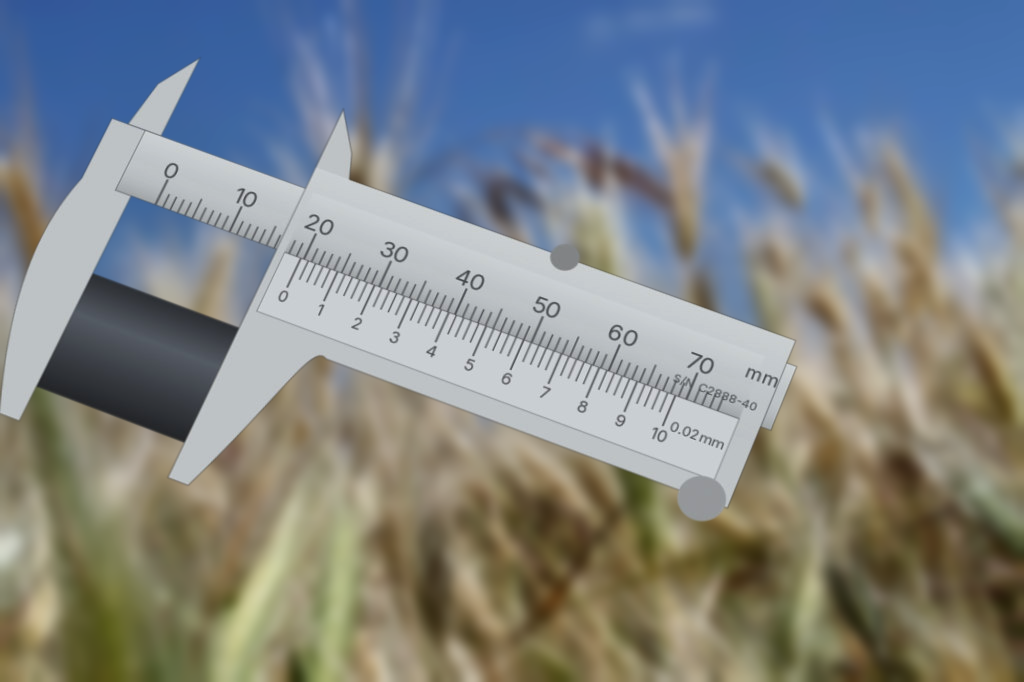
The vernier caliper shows 19.6mm
